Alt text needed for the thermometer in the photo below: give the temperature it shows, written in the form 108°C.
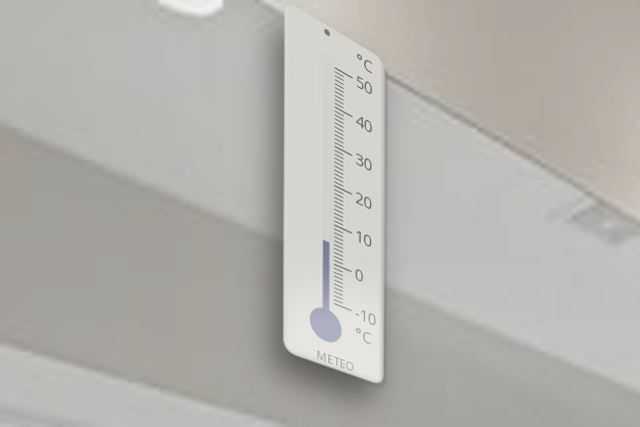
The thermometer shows 5°C
